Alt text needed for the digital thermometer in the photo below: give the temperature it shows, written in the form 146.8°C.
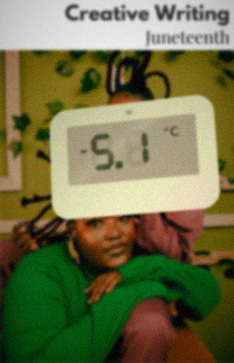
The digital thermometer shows -5.1°C
